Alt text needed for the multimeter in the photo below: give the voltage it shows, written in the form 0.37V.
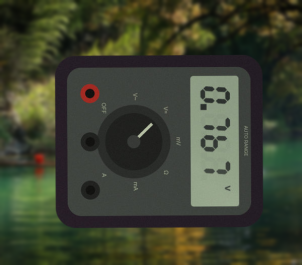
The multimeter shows 0.767V
